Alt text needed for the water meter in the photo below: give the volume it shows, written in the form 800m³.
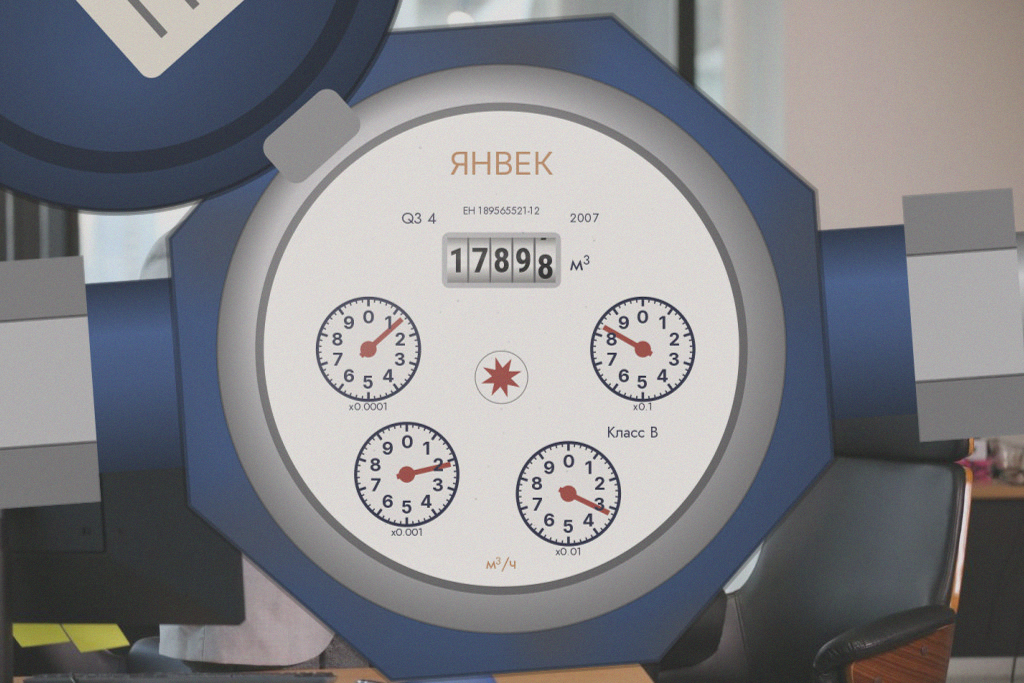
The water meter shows 17897.8321m³
